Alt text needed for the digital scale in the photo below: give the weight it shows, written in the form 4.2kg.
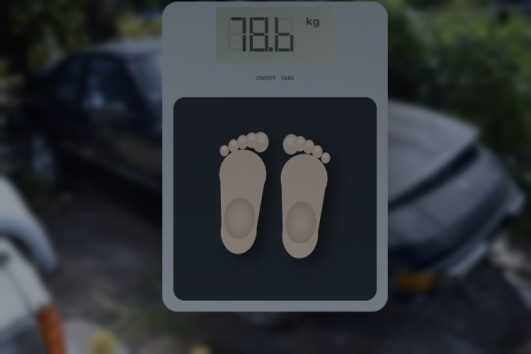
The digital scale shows 78.6kg
